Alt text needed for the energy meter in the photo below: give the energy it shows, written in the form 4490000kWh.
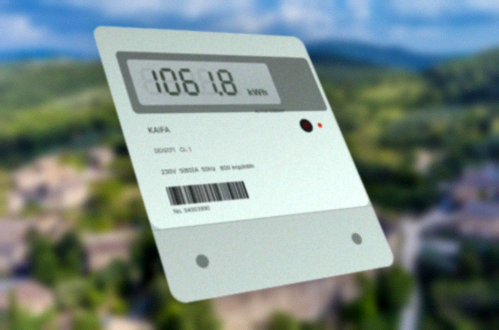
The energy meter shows 1061.8kWh
